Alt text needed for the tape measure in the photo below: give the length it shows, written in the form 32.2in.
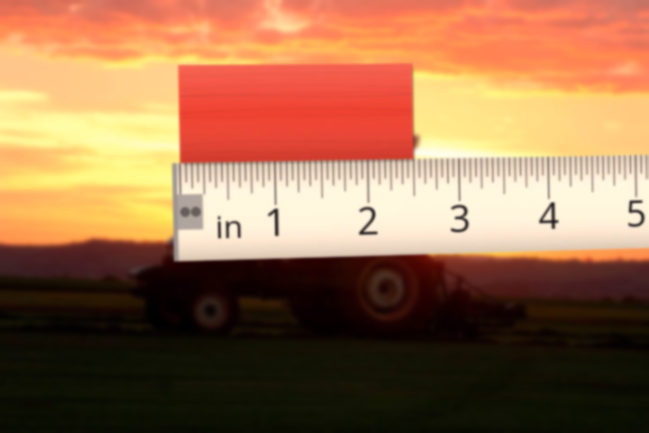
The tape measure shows 2.5in
